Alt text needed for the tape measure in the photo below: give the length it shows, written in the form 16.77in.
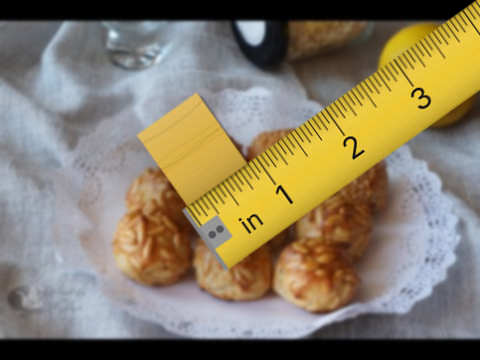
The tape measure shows 0.875in
